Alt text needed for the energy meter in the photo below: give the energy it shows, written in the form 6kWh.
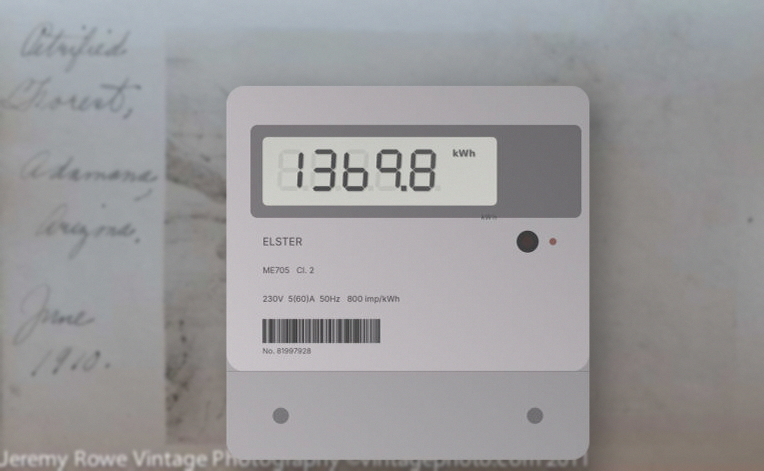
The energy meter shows 1369.8kWh
